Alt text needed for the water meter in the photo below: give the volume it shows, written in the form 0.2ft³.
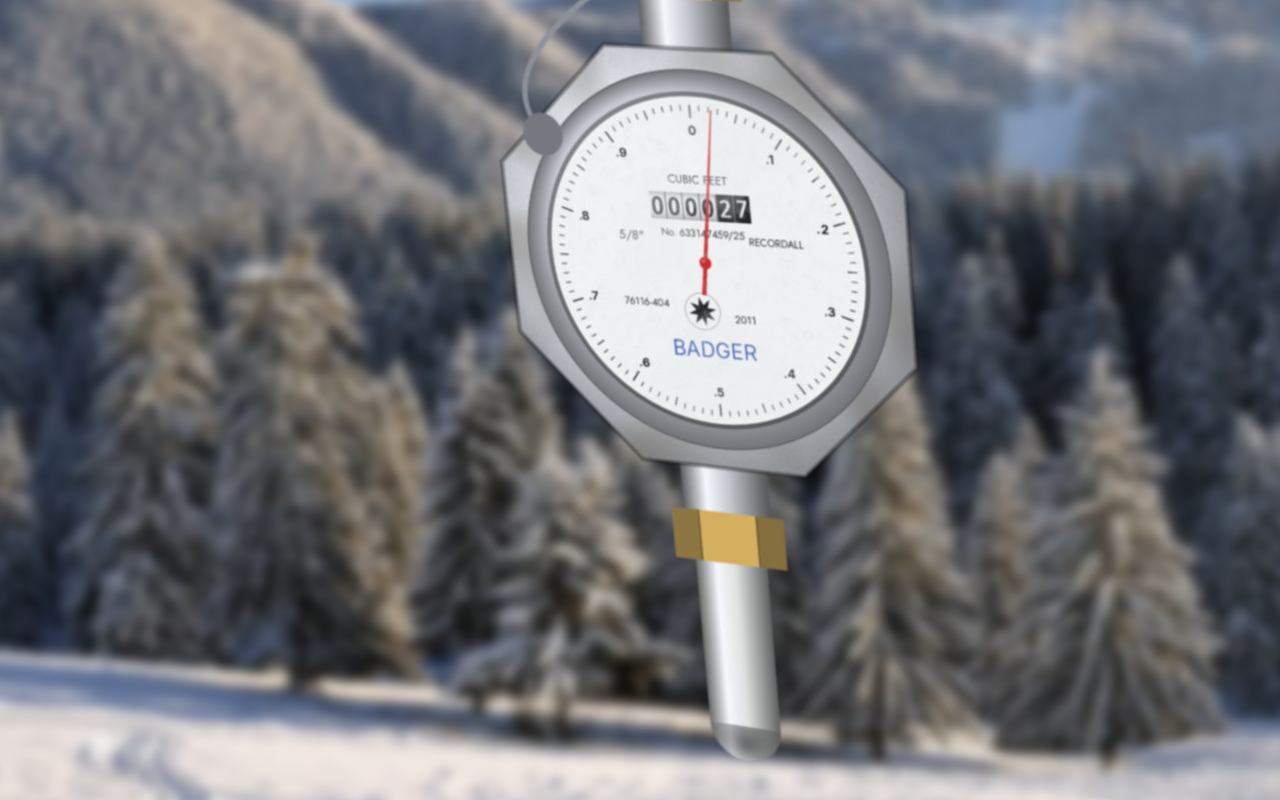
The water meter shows 27.02ft³
